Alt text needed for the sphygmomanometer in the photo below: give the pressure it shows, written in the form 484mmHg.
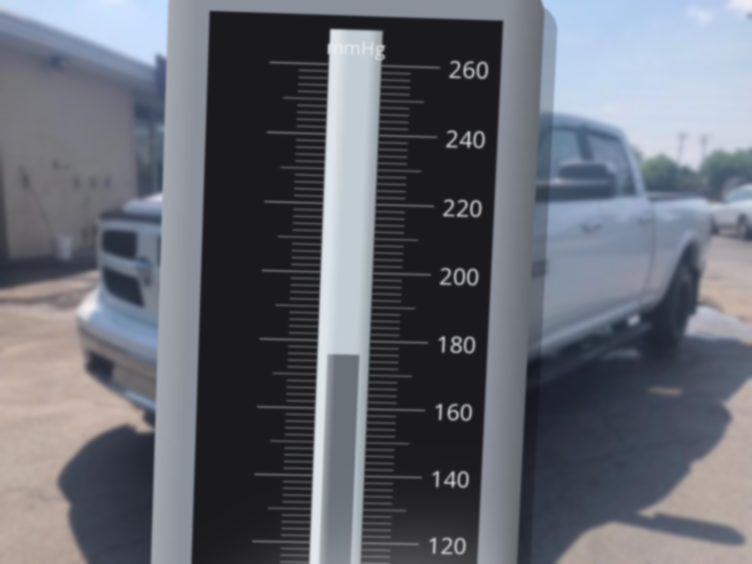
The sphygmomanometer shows 176mmHg
